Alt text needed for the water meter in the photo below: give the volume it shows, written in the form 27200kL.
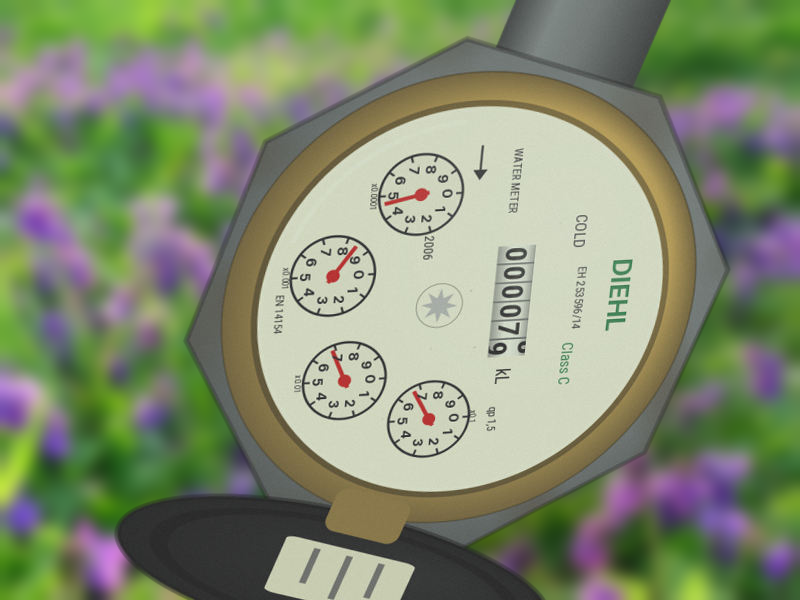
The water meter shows 78.6684kL
